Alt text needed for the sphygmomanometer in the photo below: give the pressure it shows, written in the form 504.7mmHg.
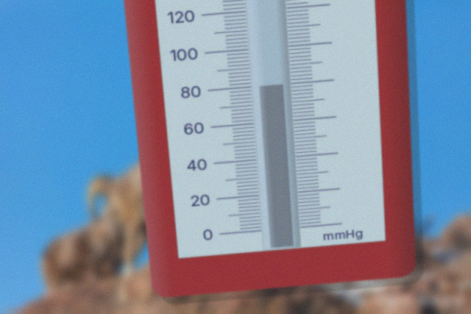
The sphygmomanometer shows 80mmHg
